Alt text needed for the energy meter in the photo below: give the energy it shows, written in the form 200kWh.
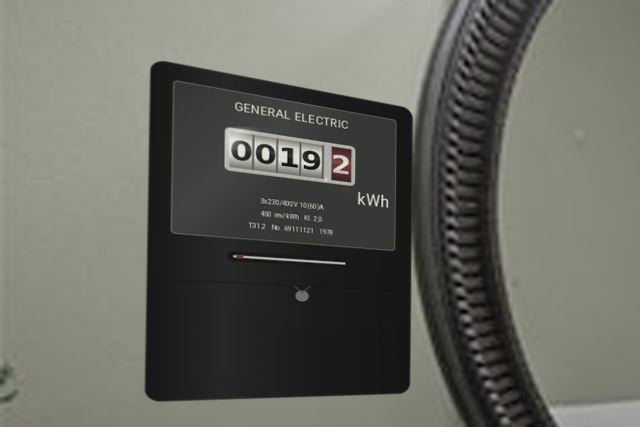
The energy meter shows 19.2kWh
